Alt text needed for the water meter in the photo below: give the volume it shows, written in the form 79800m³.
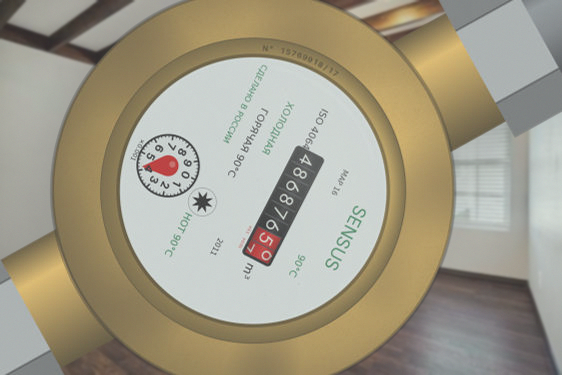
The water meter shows 486876.564m³
